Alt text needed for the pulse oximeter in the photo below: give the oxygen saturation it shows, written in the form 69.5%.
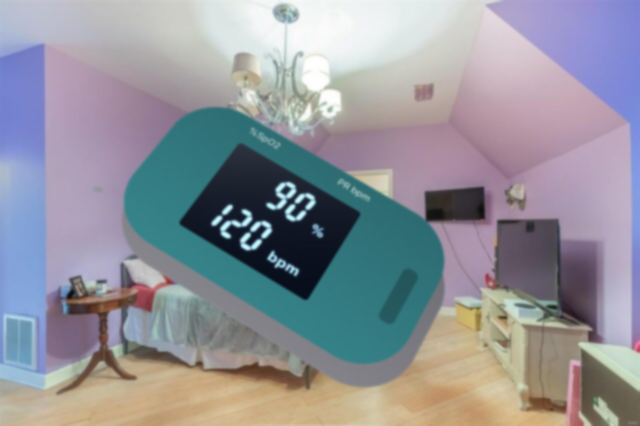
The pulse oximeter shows 90%
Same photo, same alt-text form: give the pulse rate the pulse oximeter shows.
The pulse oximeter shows 120bpm
